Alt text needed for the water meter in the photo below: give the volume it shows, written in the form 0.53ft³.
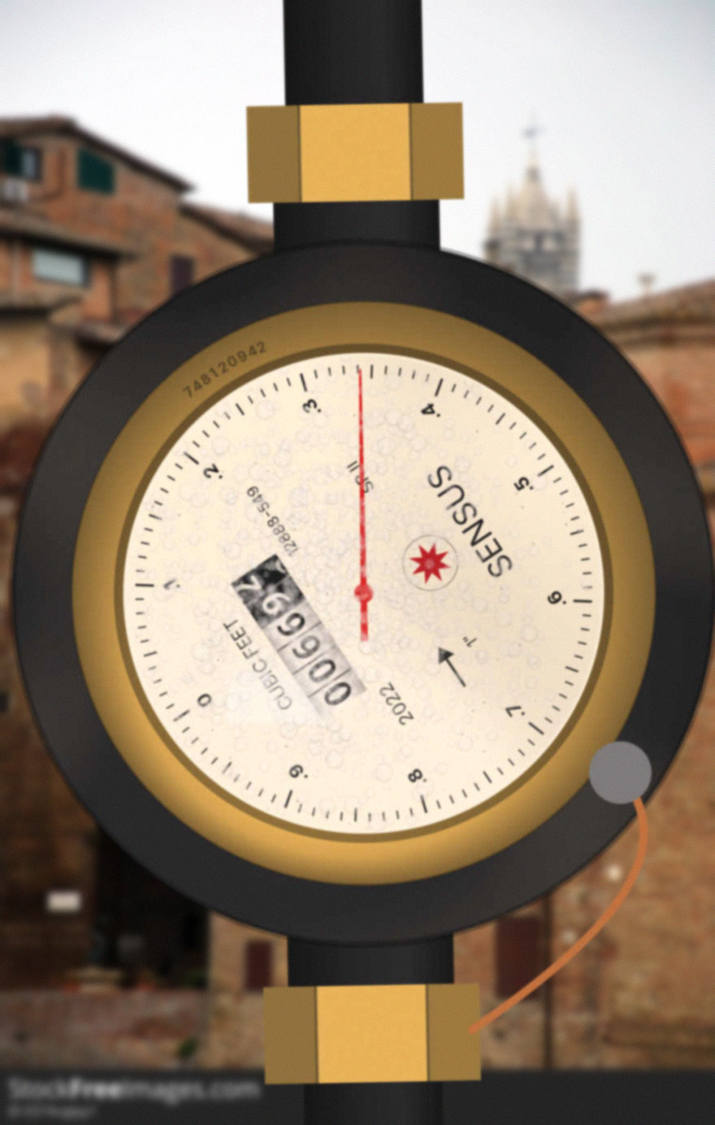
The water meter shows 6692.34ft³
